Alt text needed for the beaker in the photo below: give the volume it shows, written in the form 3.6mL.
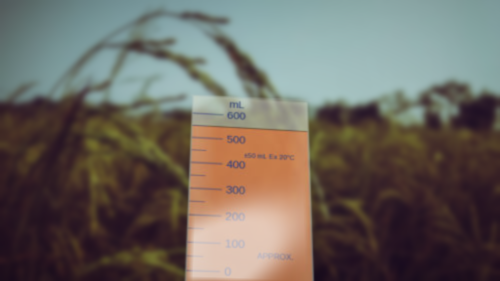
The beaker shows 550mL
